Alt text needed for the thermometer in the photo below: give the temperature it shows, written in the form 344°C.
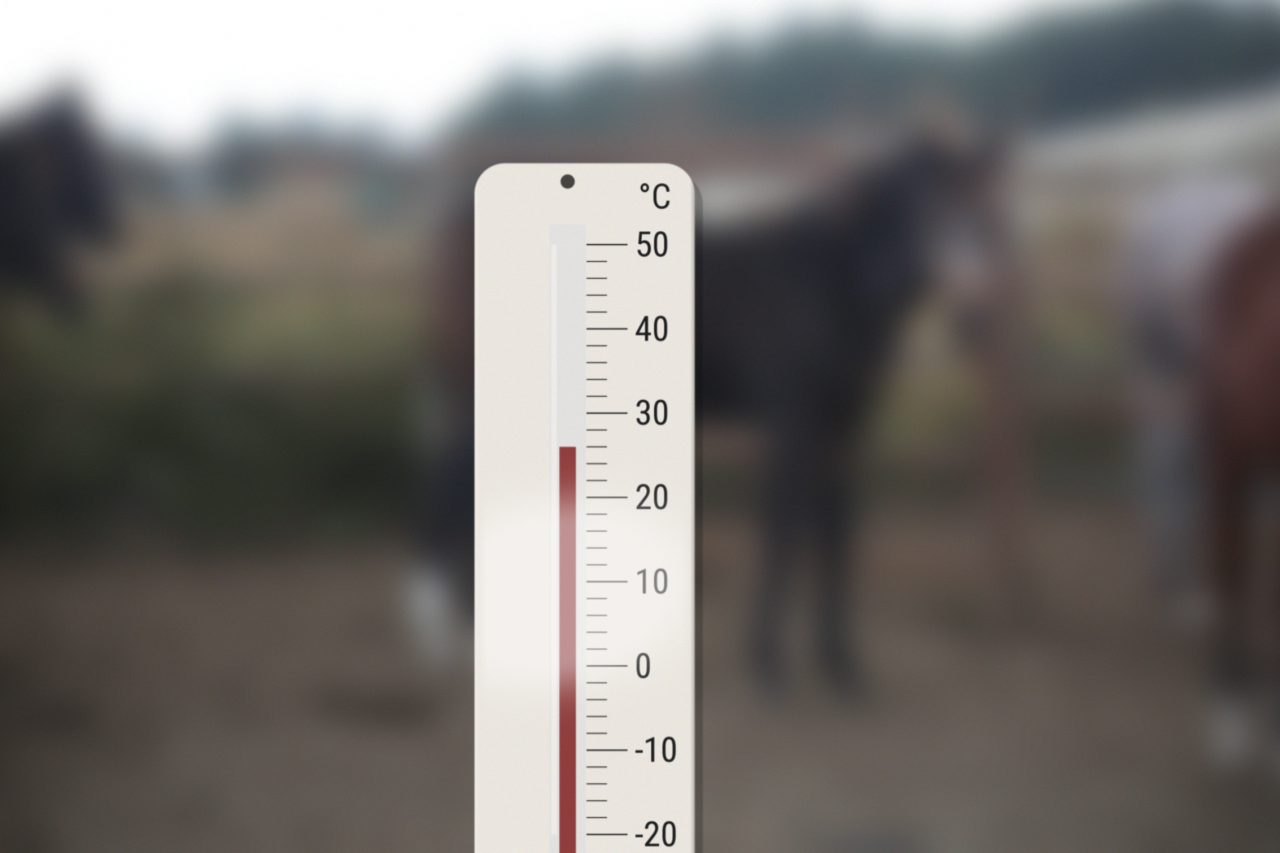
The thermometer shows 26°C
